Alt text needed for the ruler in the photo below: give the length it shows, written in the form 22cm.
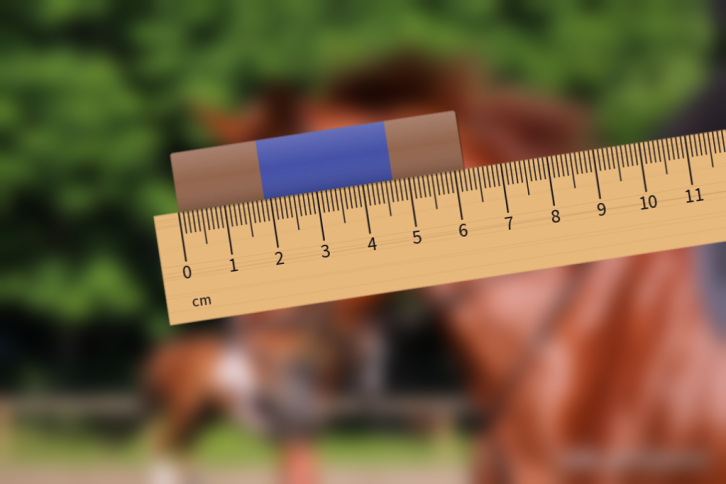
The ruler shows 6.2cm
